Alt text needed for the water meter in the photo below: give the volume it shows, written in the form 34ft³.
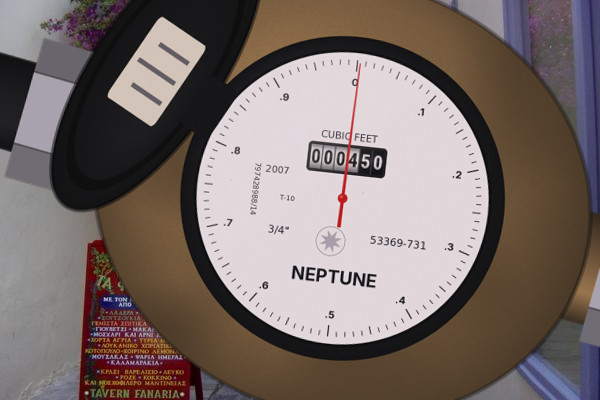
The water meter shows 450.00ft³
